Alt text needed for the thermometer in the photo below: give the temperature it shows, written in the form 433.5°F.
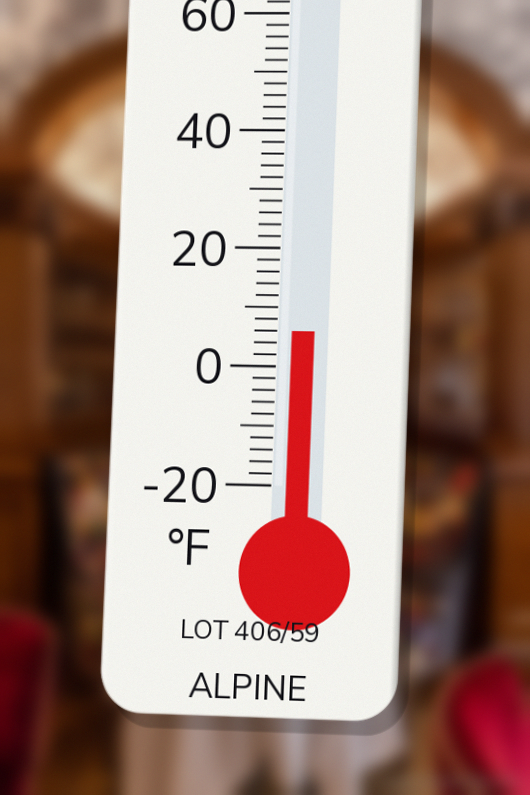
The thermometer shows 6°F
